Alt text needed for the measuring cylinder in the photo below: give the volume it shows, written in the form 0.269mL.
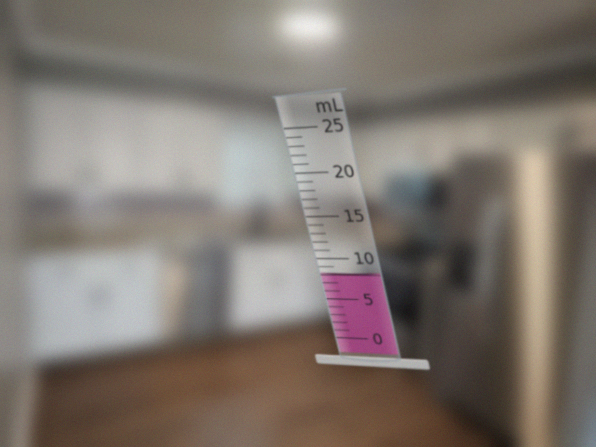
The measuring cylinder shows 8mL
